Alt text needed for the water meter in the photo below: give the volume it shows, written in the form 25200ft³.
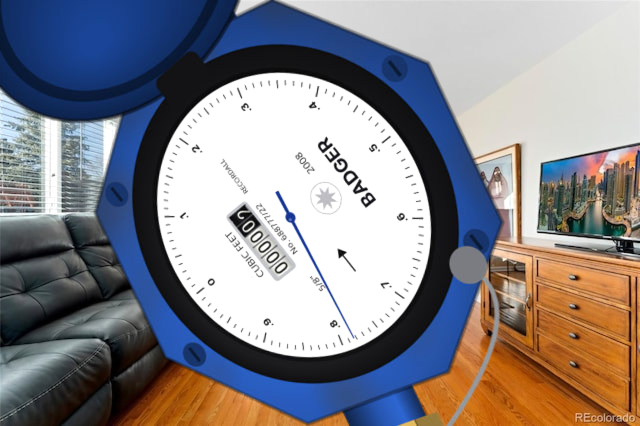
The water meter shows 1.78ft³
